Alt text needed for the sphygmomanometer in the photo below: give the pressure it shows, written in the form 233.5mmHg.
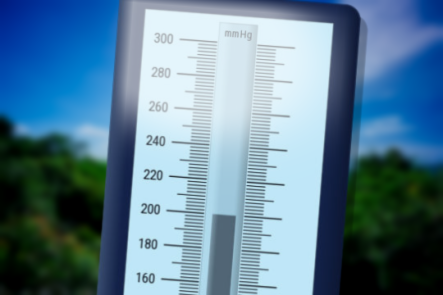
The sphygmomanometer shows 200mmHg
